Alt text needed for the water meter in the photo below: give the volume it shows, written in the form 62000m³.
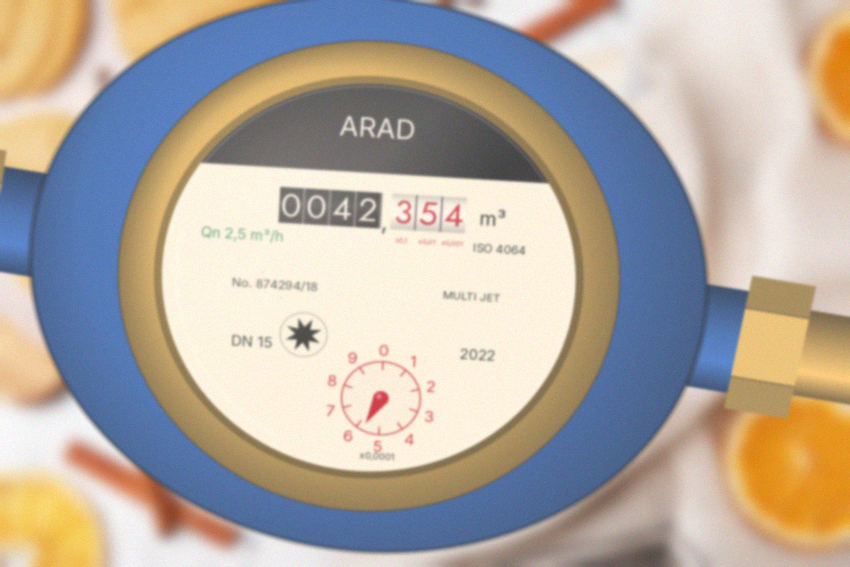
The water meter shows 42.3545m³
